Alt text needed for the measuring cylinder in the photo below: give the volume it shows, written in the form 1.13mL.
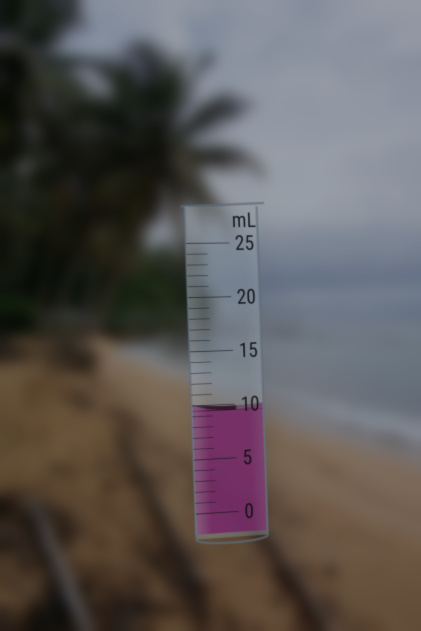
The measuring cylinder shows 9.5mL
